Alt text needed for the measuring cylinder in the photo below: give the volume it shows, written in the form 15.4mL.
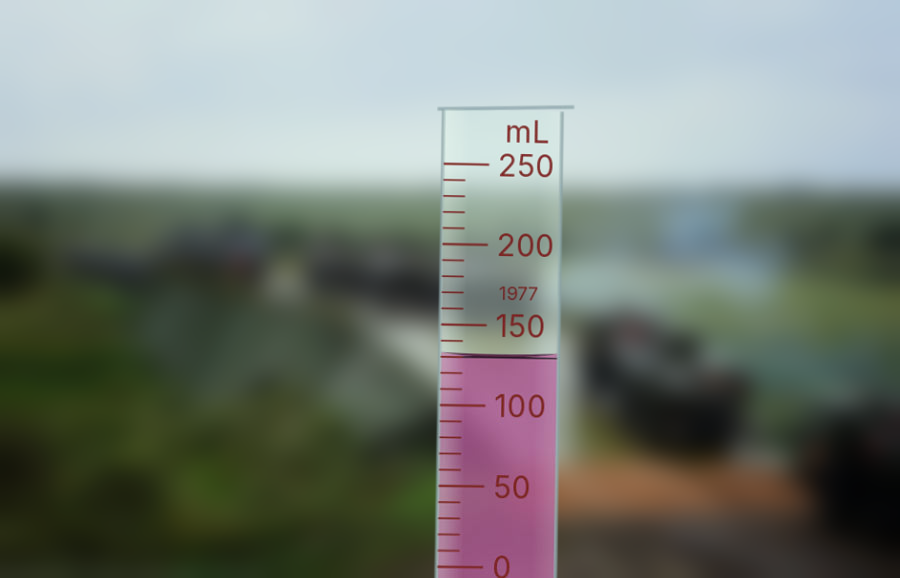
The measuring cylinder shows 130mL
